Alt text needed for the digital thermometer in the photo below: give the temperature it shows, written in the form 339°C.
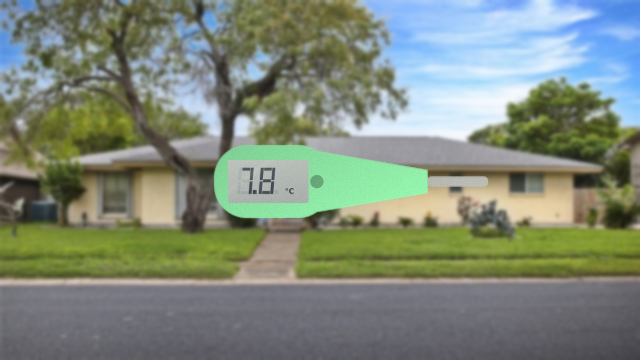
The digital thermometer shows 7.8°C
